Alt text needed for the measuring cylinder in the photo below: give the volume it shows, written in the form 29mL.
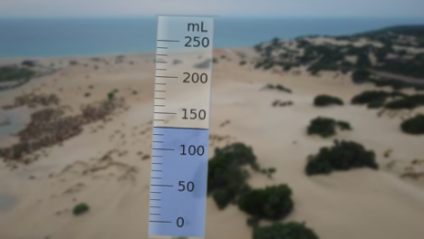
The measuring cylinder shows 130mL
